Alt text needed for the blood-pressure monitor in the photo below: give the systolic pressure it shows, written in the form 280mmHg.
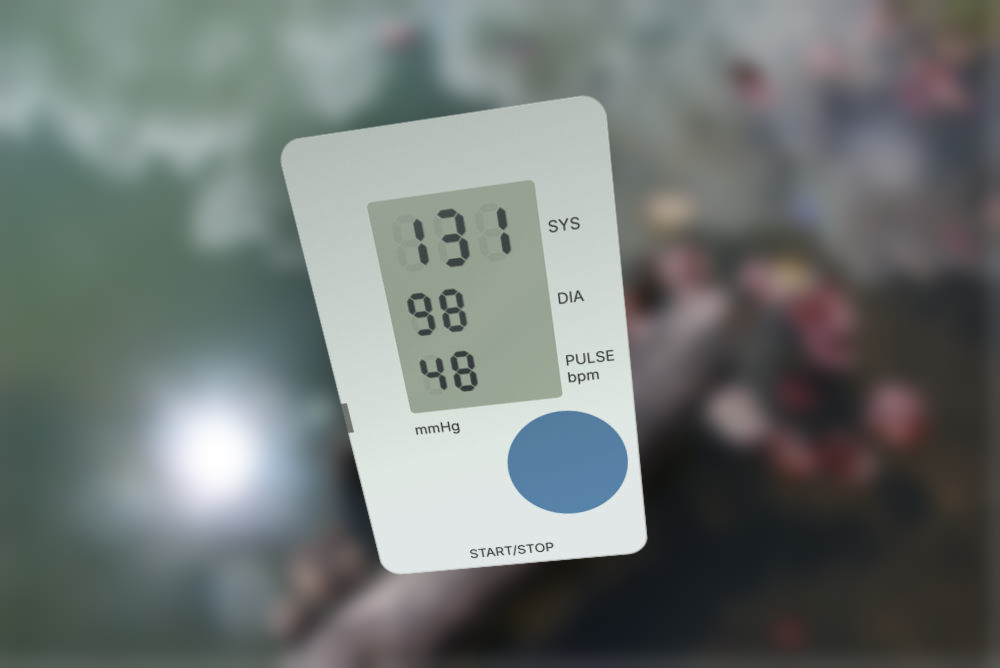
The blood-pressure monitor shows 131mmHg
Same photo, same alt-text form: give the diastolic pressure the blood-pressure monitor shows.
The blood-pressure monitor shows 98mmHg
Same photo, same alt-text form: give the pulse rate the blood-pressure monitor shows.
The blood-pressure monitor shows 48bpm
